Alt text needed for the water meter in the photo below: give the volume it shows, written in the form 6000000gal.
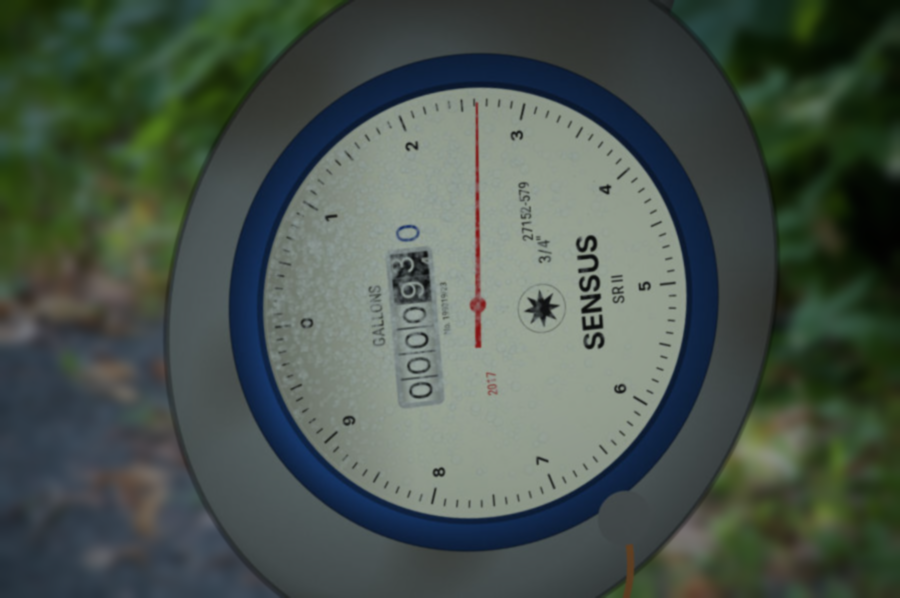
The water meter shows 932.6gal
